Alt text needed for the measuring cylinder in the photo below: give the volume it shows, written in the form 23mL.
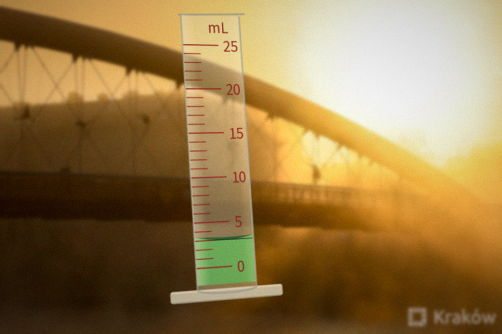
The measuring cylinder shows 3mL
